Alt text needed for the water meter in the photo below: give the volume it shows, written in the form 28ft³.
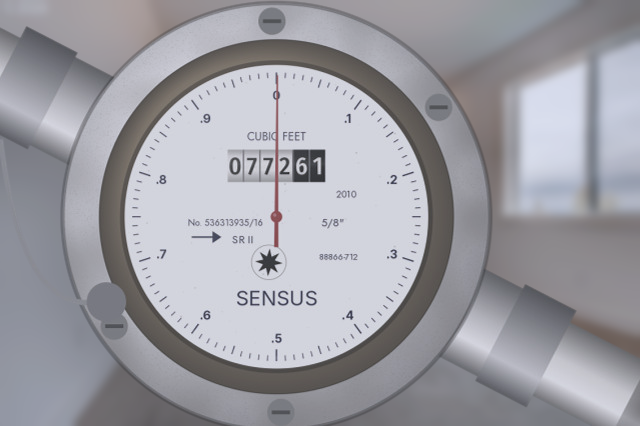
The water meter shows 77261.00ft³
